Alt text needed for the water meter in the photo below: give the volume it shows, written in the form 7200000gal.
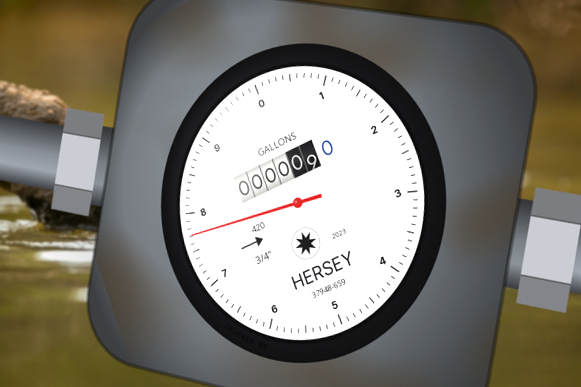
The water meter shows 87.7gal
